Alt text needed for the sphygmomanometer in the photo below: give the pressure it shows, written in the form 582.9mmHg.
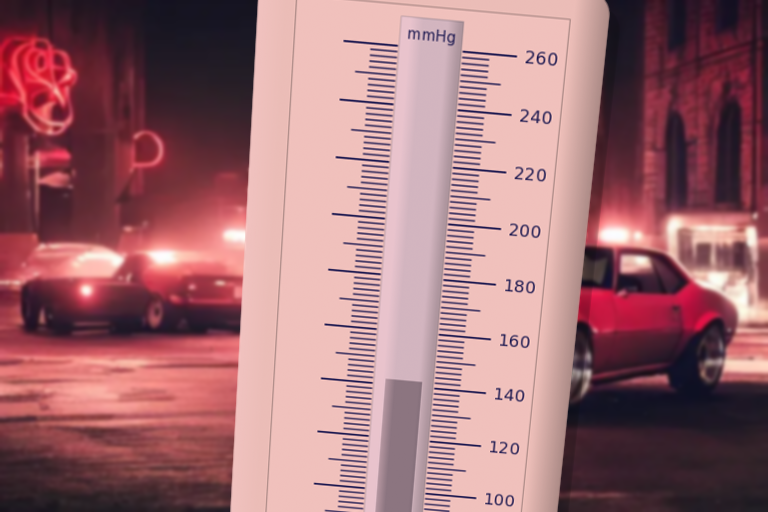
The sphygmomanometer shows 142mmHg
